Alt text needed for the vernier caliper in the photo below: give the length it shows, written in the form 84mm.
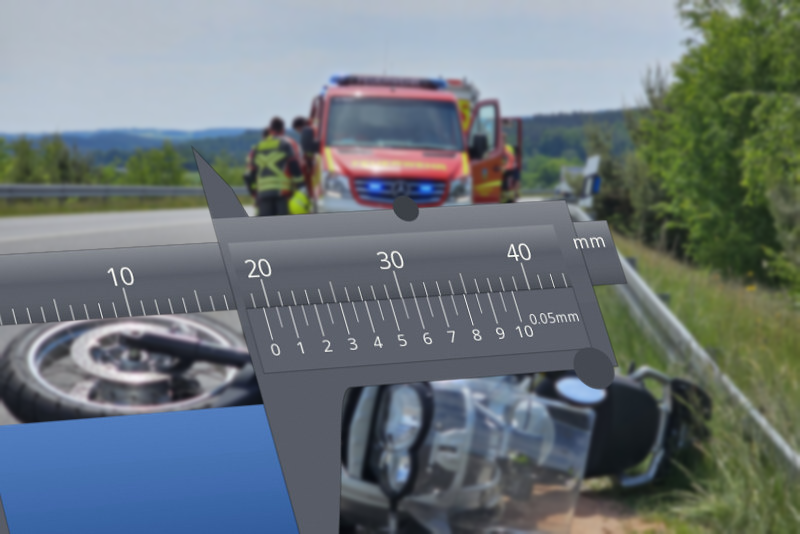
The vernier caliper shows 19.6mm
